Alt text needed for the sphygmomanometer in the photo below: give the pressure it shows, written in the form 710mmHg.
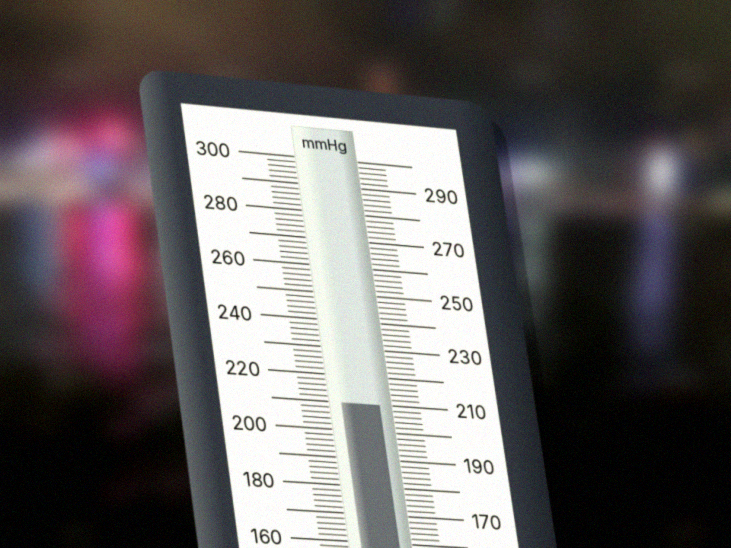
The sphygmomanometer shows 210mmHg
